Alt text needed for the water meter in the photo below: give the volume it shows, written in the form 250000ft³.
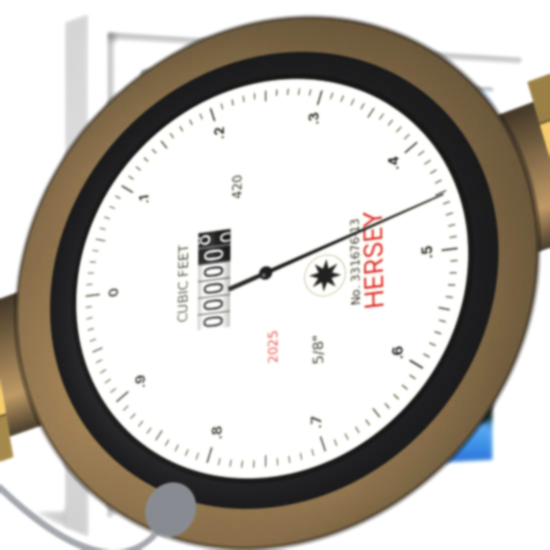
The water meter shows 8.45ft³
